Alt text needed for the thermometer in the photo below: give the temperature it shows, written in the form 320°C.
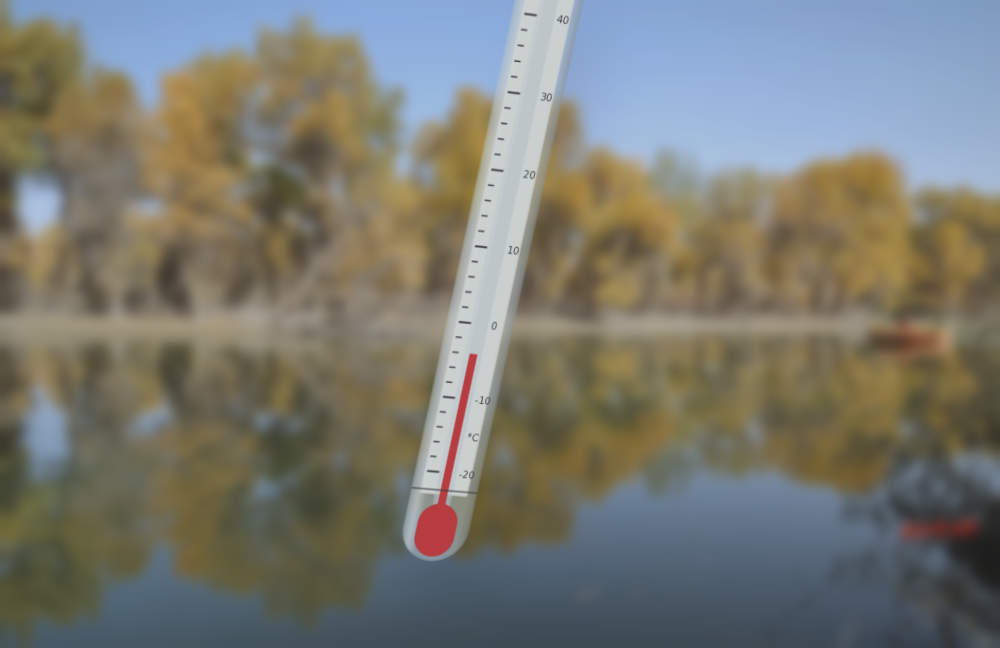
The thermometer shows -4°C
